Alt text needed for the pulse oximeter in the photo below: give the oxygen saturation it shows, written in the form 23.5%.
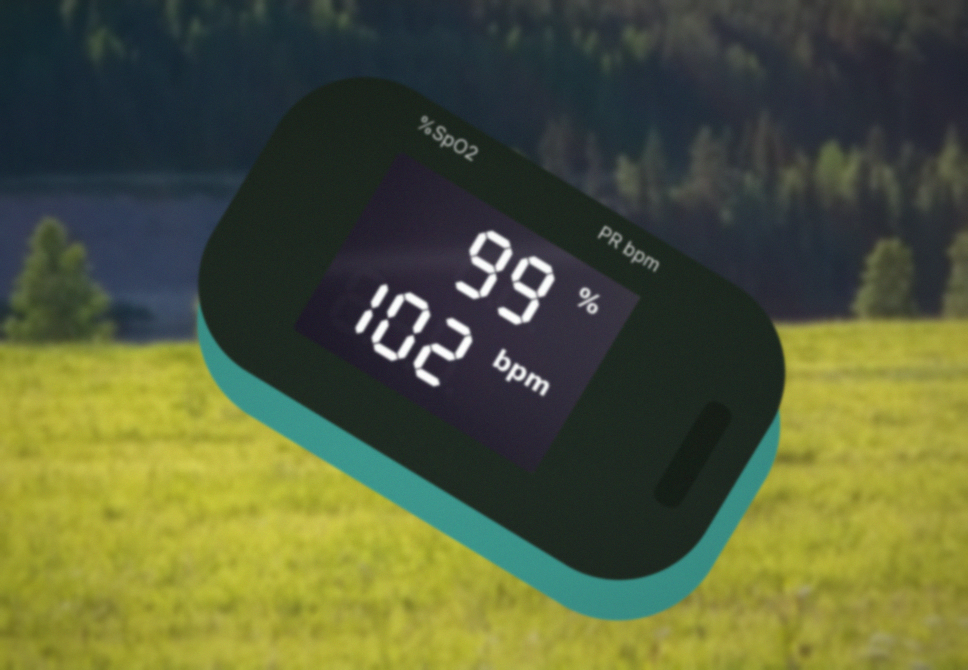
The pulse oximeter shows 99%
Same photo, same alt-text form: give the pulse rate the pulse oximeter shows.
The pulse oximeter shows 102bpm
